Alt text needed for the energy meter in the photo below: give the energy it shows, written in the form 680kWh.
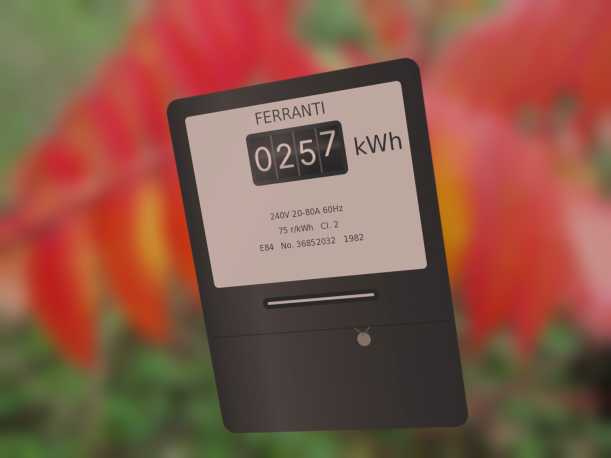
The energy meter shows 257kWh
